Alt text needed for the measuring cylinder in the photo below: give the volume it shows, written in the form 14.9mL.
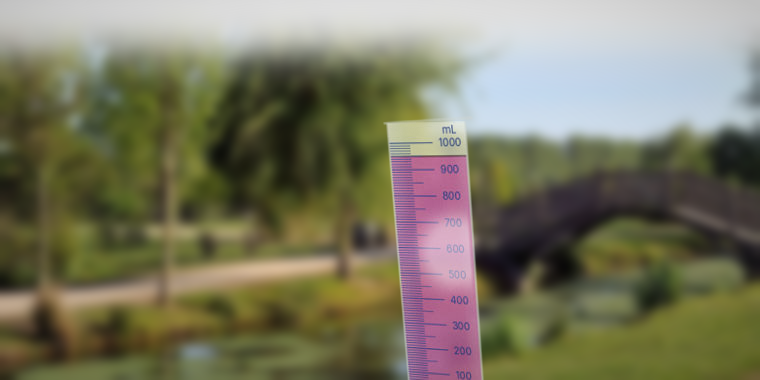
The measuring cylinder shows 950mL
